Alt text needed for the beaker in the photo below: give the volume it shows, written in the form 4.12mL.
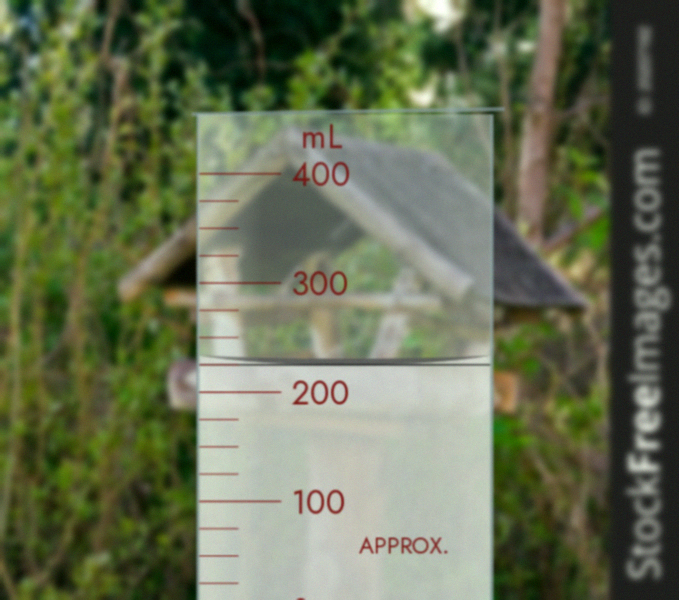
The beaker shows 225mL
